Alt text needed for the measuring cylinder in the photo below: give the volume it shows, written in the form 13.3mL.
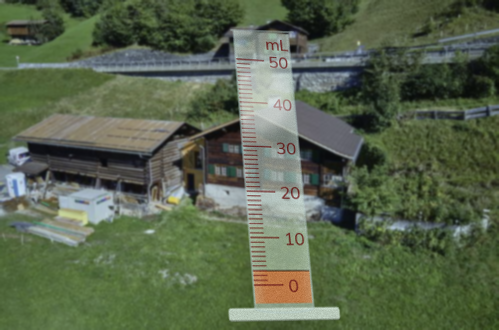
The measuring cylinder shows 3mL
